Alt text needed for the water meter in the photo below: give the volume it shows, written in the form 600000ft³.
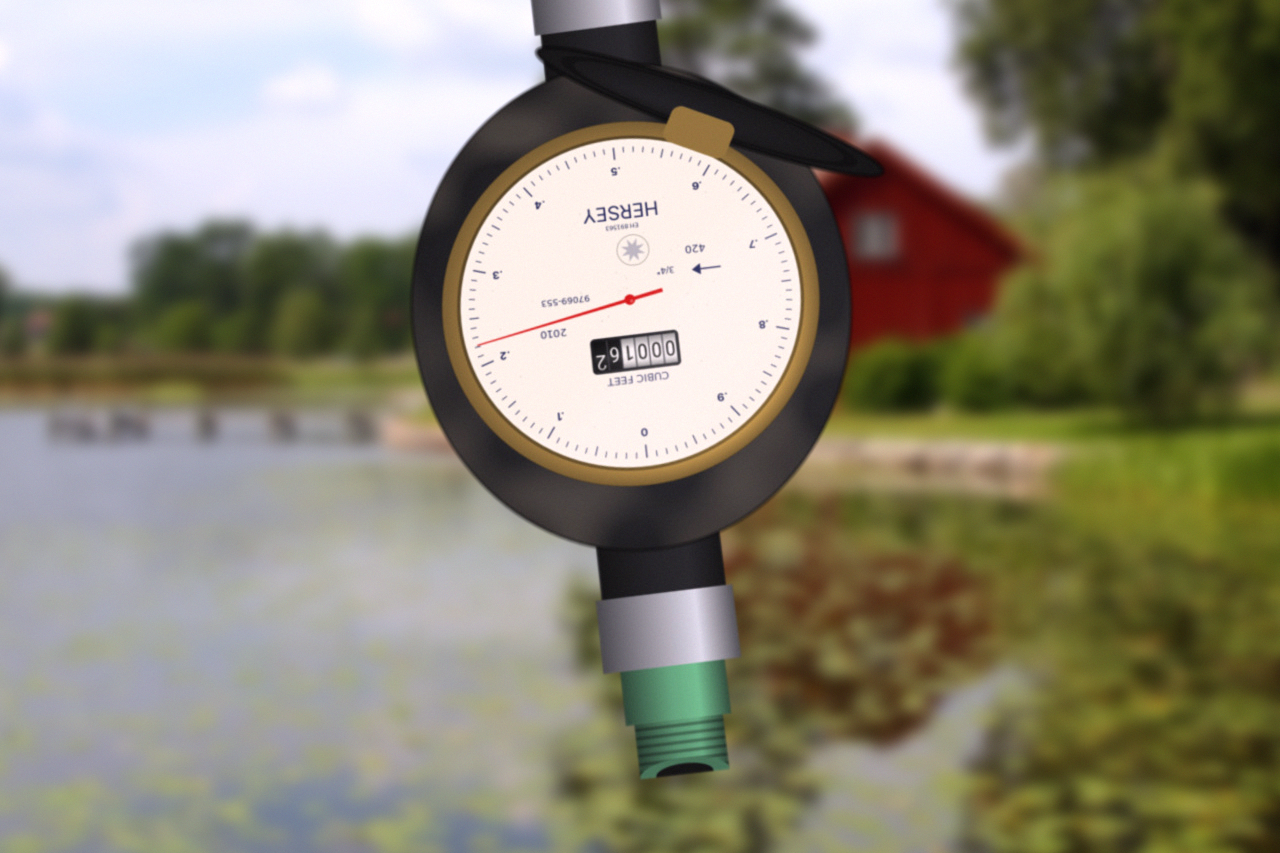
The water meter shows 162.22ft³
